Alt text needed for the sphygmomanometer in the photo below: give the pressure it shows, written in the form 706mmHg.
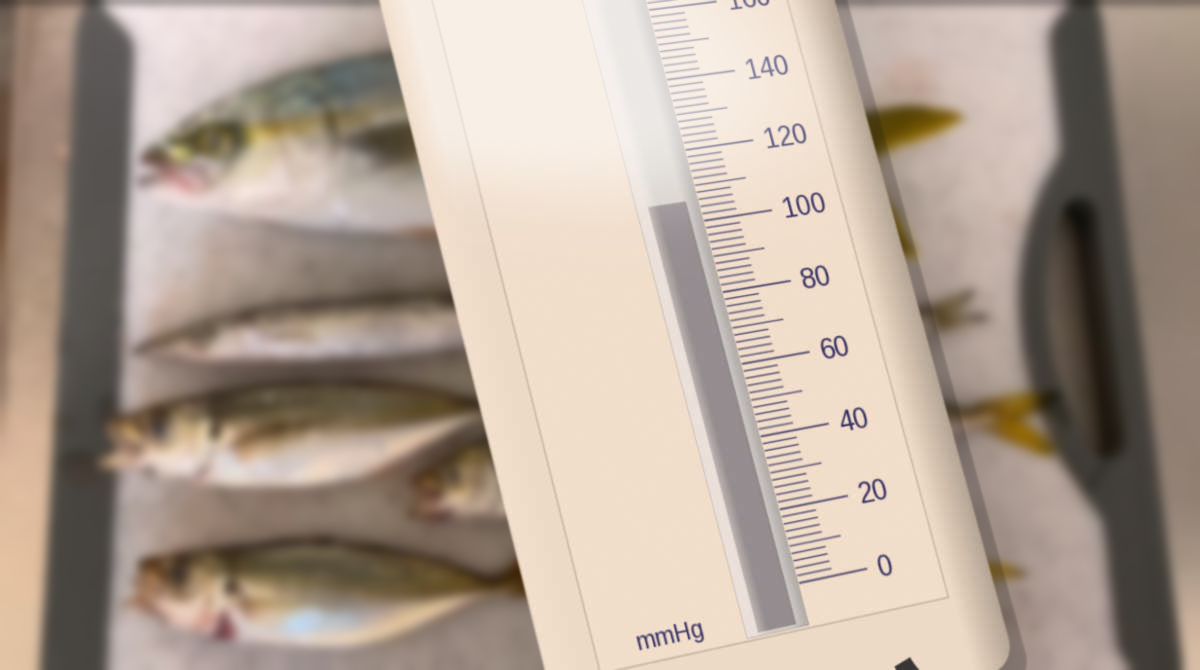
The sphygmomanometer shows 106mmHg
